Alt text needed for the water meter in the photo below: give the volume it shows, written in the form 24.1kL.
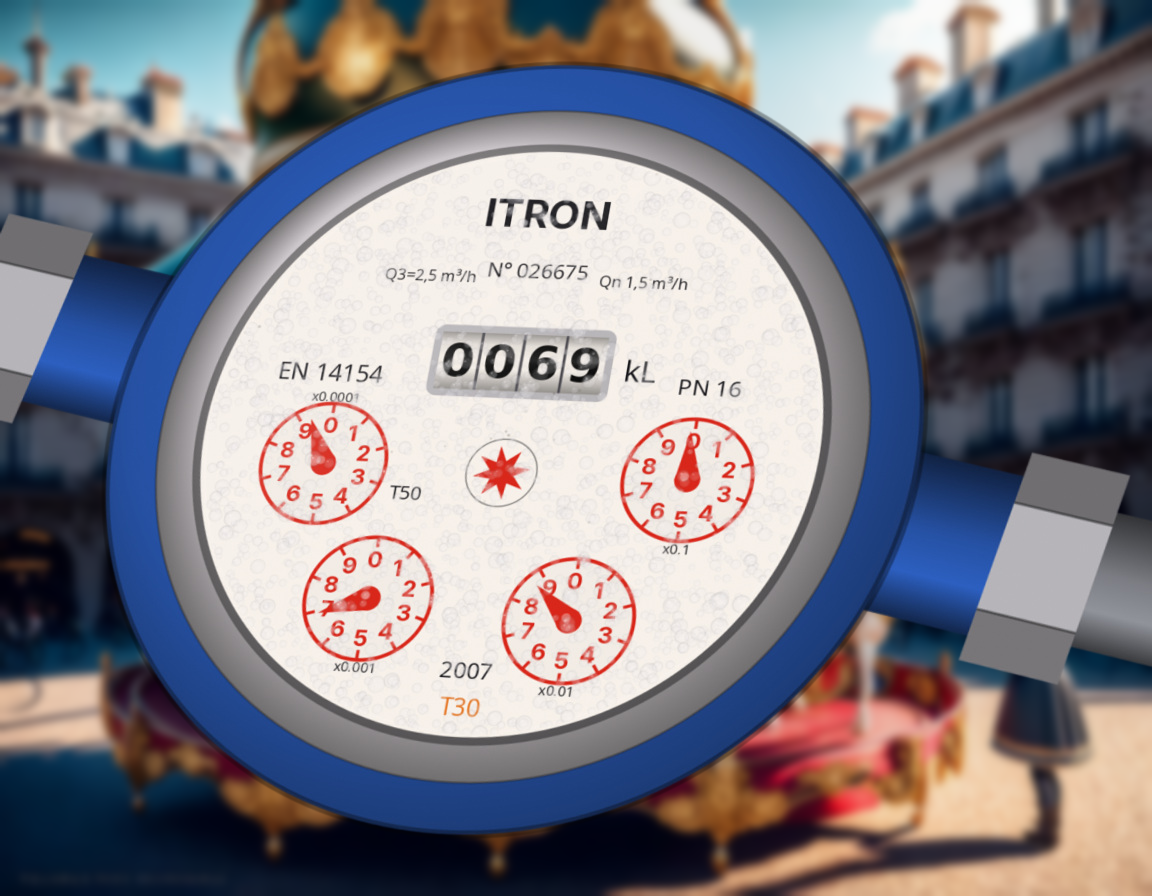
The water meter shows 68.9869kL
